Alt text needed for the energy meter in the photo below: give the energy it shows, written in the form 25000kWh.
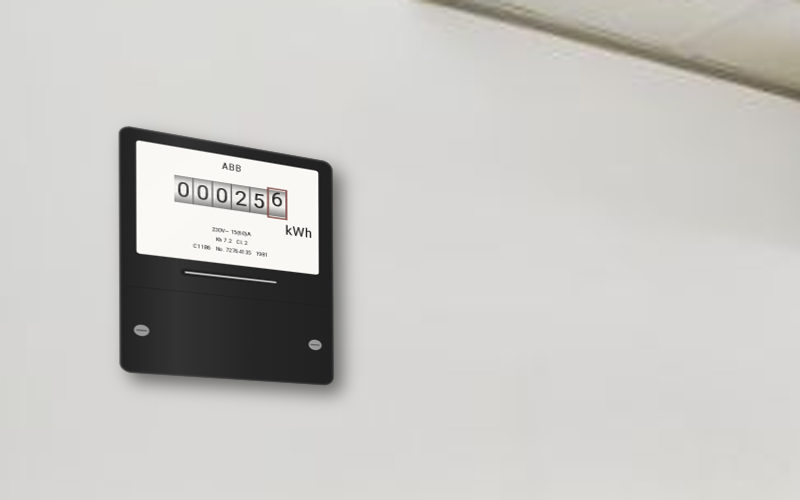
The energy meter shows 25.6kWh
